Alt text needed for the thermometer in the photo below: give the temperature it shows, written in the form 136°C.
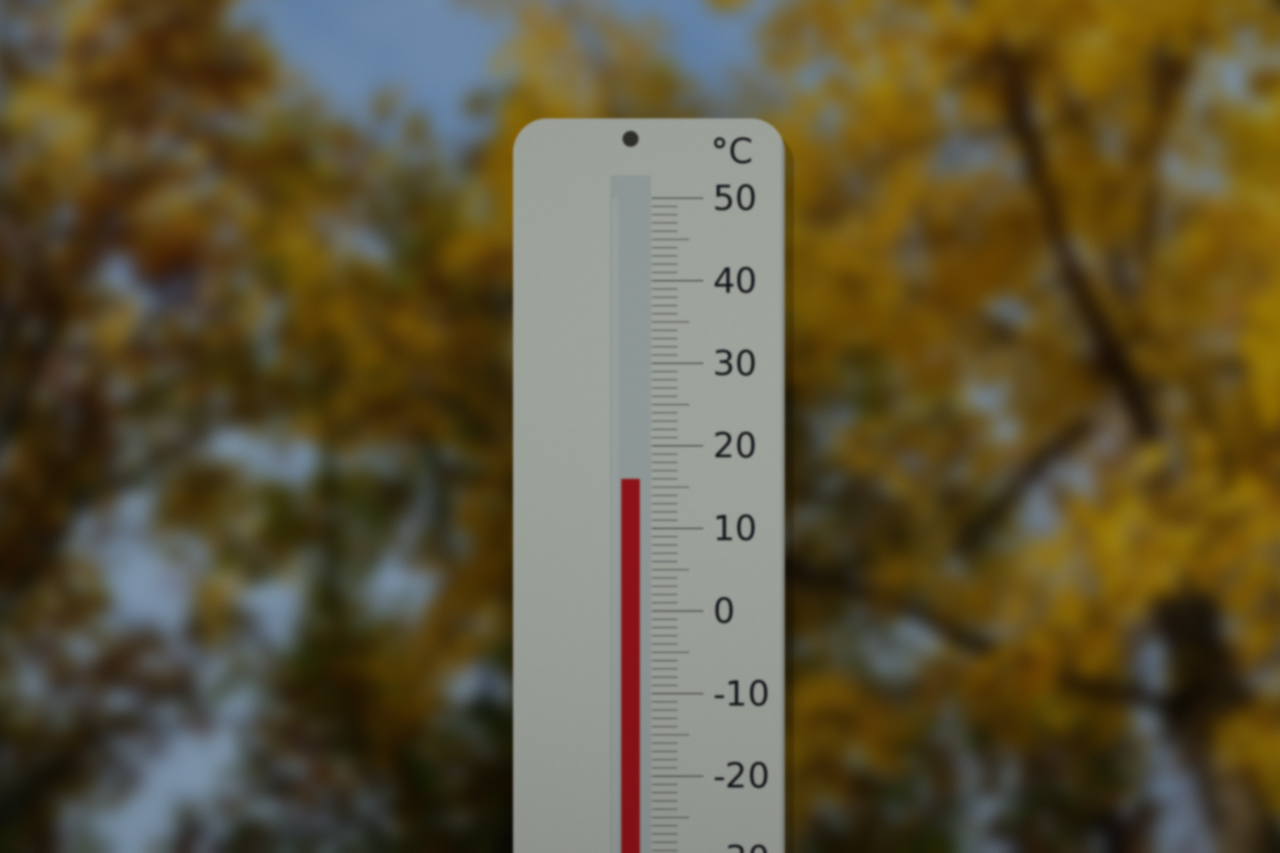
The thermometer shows 16°C
